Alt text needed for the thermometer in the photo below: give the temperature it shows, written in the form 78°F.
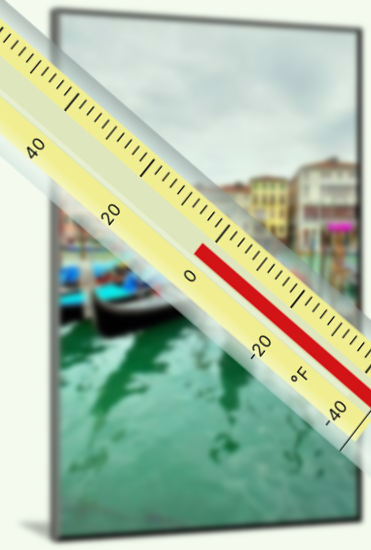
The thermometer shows 2°F
